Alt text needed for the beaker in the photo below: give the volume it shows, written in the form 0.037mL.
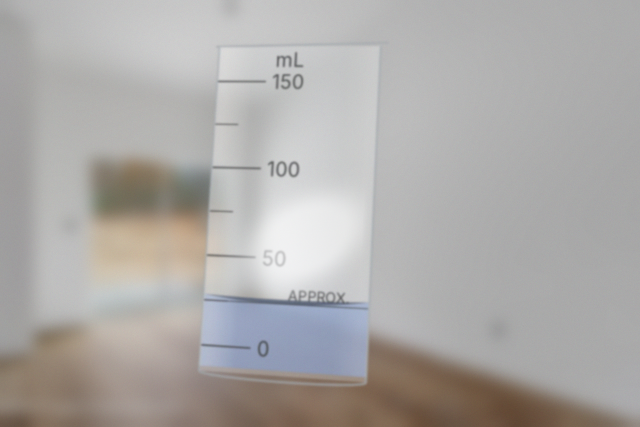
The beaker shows 25mL
